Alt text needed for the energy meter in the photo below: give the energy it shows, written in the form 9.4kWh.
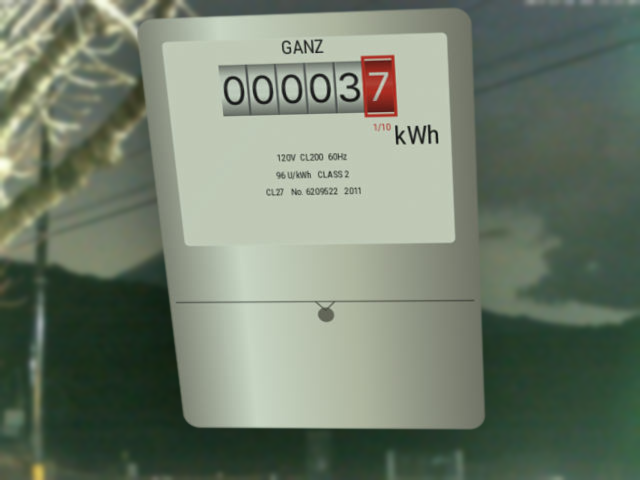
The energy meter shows 3.7kWh
